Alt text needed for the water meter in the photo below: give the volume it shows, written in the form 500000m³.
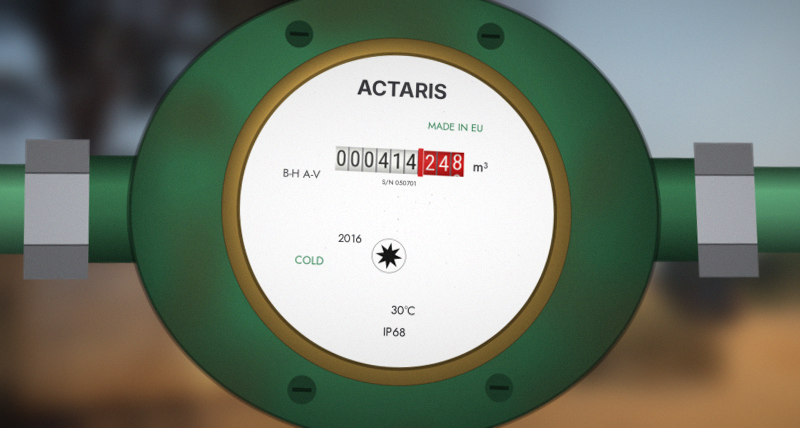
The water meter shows 414.248m³
